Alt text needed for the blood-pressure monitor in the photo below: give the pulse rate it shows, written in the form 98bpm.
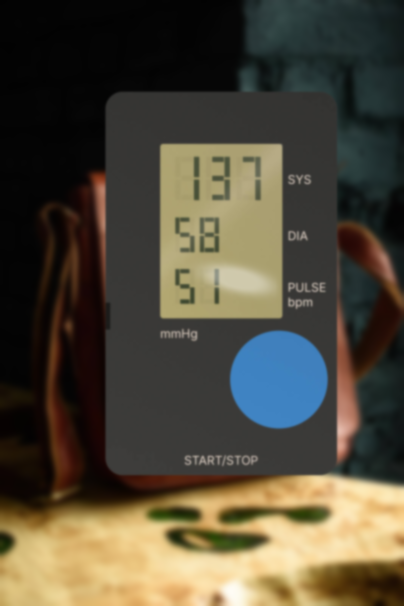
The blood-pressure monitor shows 51bpm
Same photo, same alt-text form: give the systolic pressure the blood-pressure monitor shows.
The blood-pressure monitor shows 137mmHg
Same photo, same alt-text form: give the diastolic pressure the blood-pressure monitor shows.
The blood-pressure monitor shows 58mmHg
